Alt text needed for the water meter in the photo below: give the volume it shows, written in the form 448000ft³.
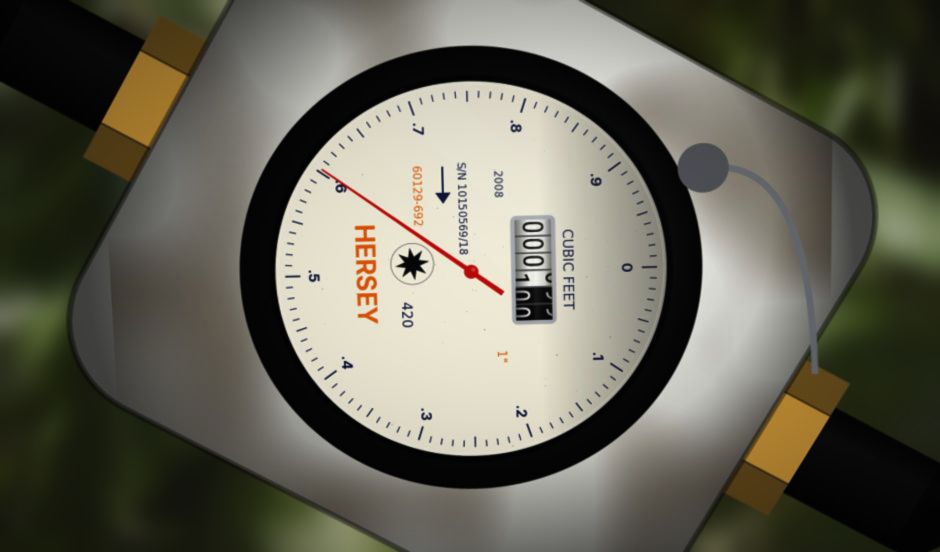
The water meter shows 99.60ft³
